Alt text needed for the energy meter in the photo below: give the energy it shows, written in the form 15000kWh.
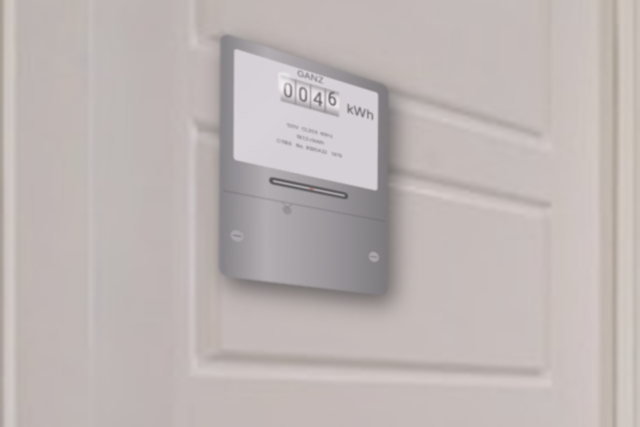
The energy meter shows 46kWh
